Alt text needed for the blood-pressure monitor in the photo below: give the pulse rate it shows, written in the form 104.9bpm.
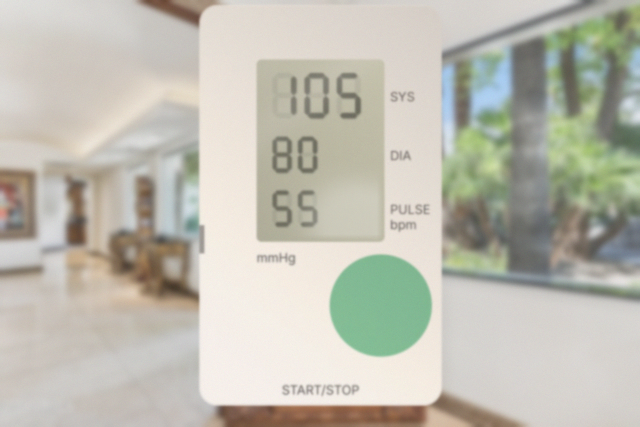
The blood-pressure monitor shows 55bpm
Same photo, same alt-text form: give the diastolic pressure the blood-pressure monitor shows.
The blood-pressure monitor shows 80mmHg
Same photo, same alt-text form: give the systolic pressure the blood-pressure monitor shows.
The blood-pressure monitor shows 105mmHg
